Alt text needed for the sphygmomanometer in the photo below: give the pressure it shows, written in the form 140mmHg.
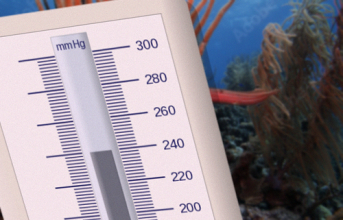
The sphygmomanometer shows 240mmHg
